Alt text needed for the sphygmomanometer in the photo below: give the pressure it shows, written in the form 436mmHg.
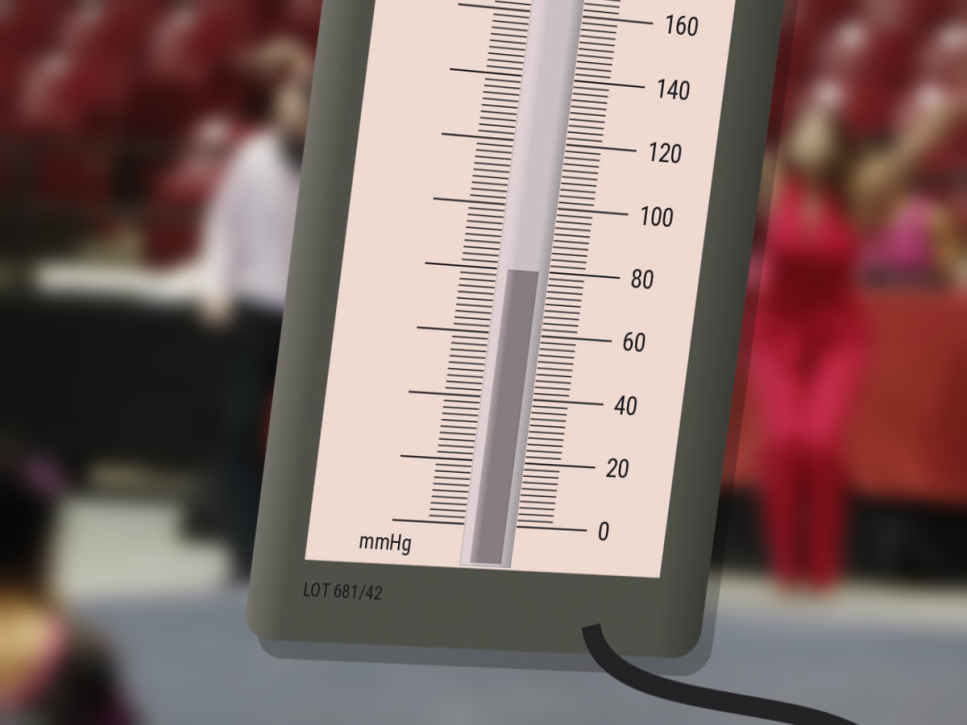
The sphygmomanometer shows 80mmHg
